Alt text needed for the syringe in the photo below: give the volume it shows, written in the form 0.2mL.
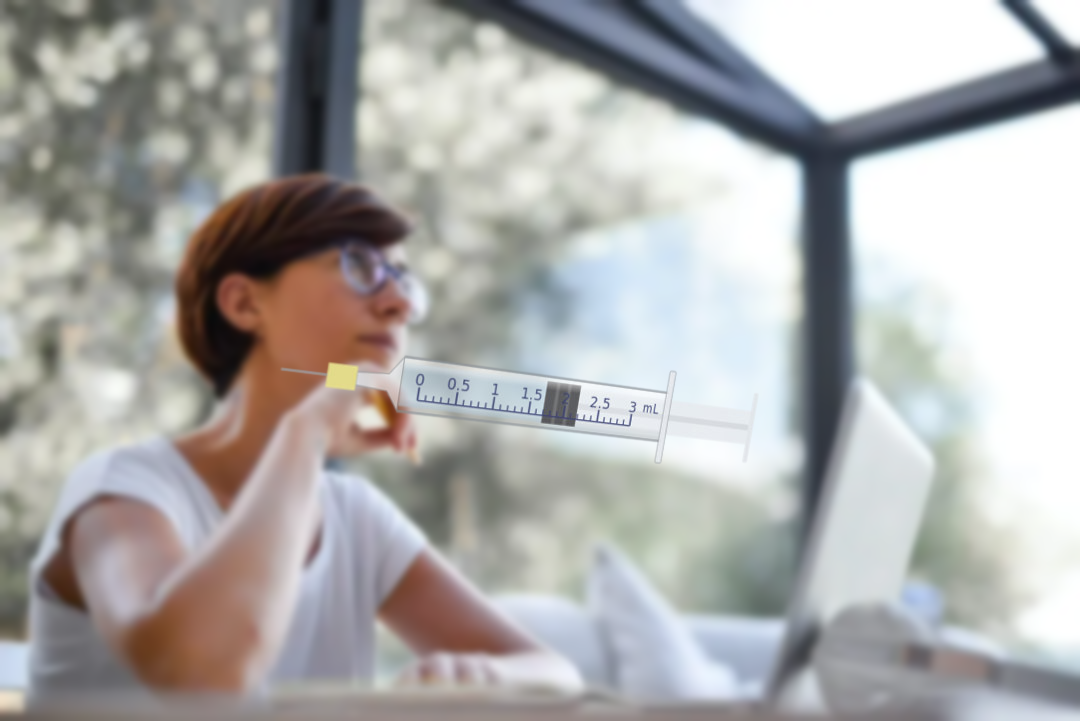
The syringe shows 1.7mL
